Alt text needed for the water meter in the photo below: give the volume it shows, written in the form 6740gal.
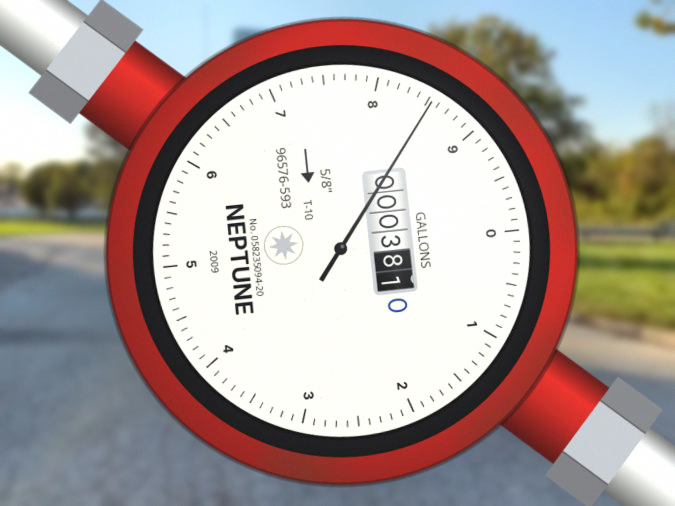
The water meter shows 3808.5gal
